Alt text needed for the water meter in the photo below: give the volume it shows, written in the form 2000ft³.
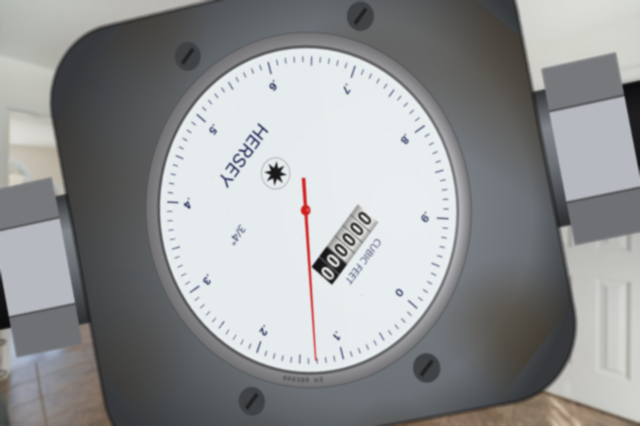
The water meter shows 0.13ft³
